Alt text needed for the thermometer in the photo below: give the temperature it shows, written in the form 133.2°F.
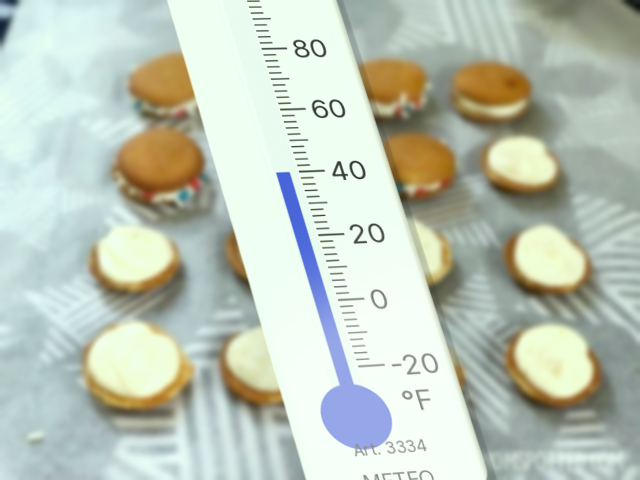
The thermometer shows 40°F
